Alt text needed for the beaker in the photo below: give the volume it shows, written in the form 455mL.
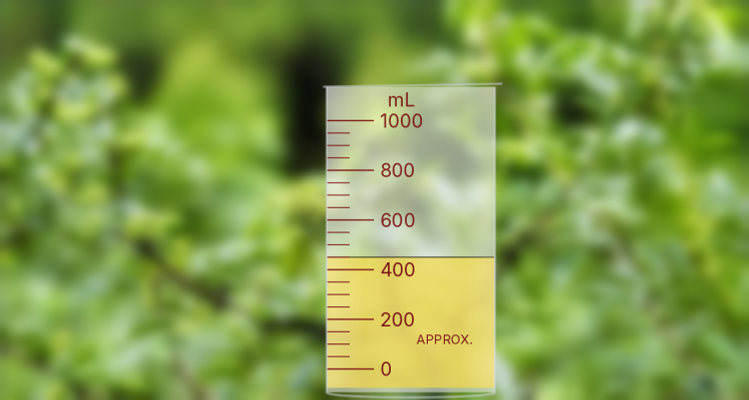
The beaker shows 450mL
